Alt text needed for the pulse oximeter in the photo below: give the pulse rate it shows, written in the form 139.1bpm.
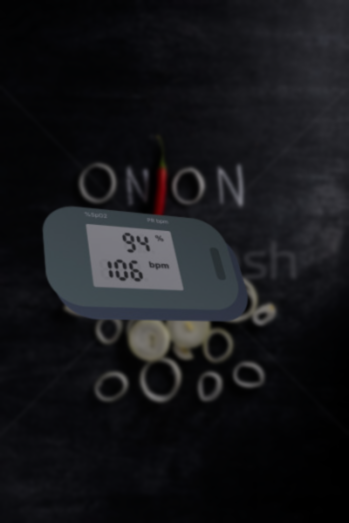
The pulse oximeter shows 106bpm
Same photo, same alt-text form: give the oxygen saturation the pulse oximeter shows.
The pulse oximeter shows 94%
